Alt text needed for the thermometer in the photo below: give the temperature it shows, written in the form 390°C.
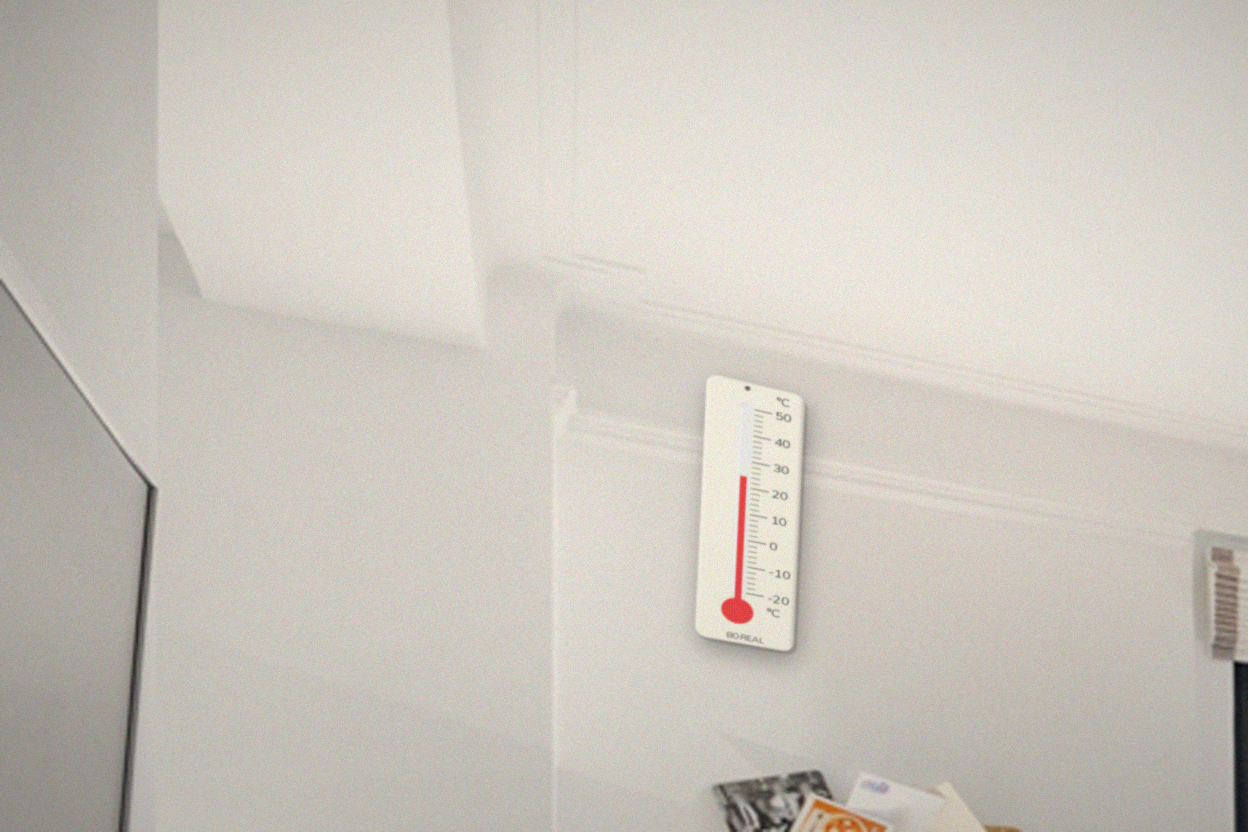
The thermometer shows 24°C
